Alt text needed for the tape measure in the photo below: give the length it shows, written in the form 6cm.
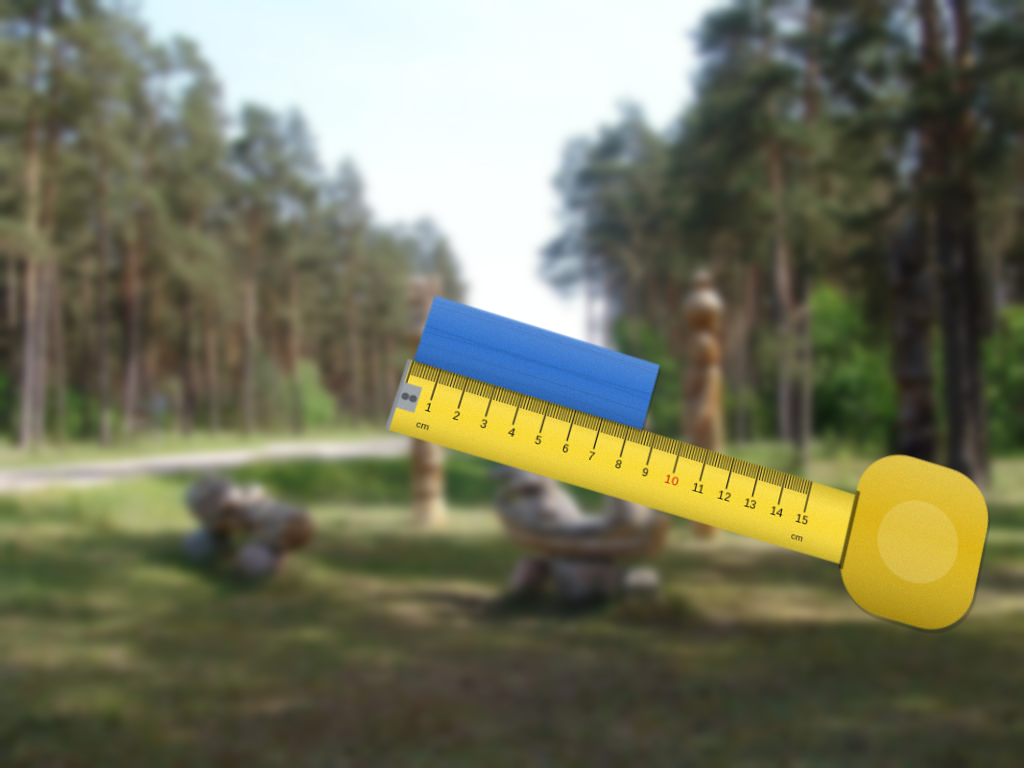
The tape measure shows 8.5cm
